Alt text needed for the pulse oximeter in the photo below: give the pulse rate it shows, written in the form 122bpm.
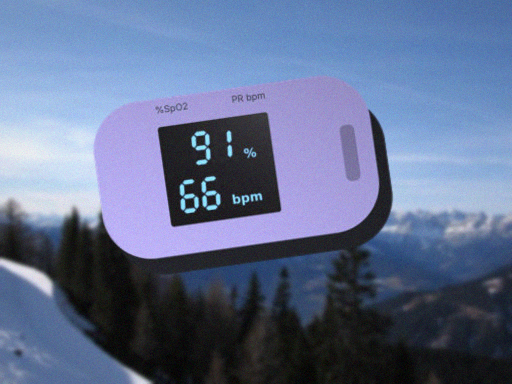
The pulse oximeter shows 66bpm
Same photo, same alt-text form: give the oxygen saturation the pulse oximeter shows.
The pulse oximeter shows 91%
